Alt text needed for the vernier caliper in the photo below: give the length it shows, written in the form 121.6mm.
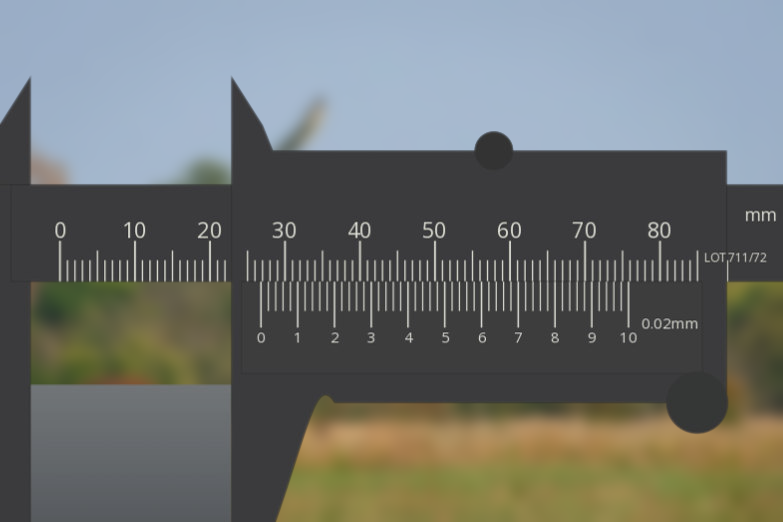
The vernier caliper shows 26.8mm
